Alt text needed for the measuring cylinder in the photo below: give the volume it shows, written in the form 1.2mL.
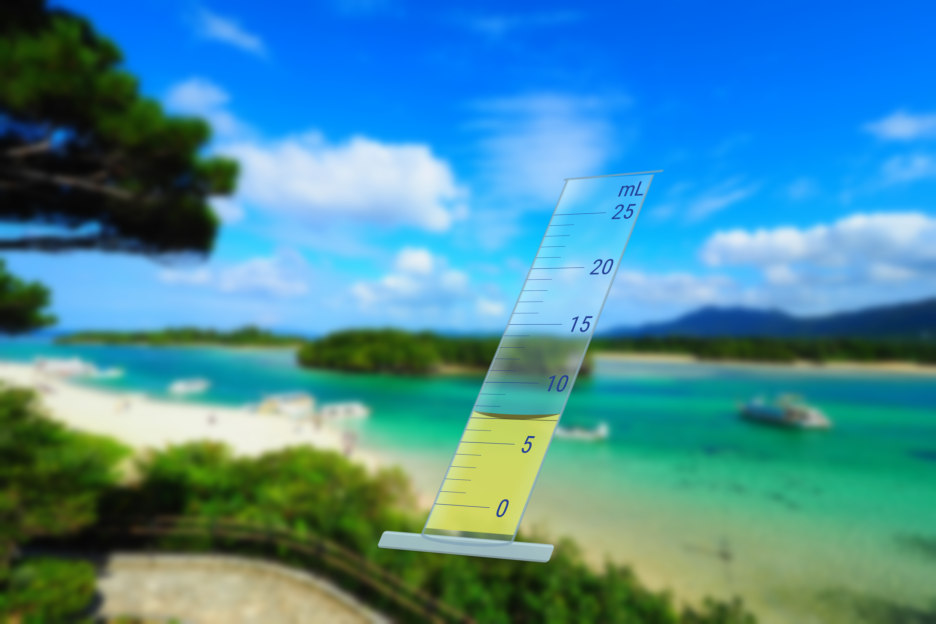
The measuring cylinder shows 7mL
